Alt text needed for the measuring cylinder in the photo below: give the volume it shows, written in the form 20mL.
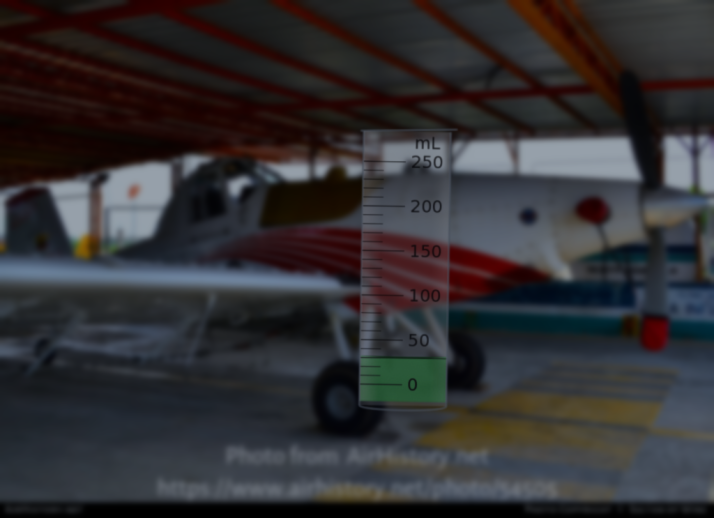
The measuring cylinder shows 30mL
